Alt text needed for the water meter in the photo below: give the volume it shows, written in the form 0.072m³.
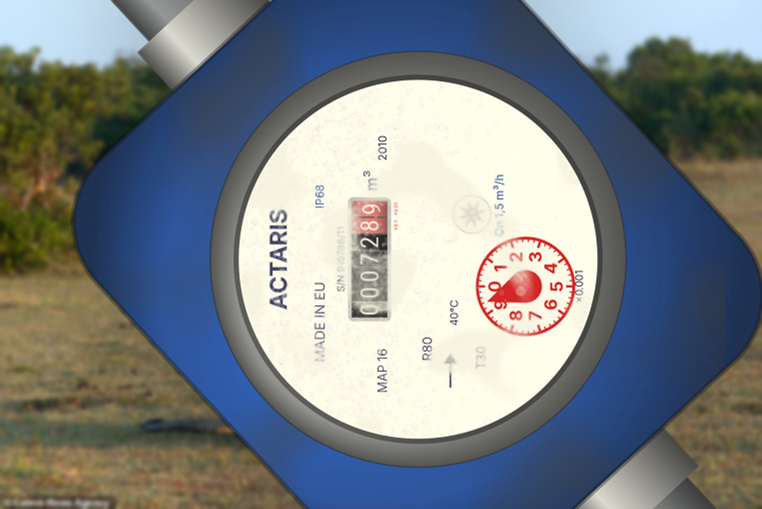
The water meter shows 72.889m³
